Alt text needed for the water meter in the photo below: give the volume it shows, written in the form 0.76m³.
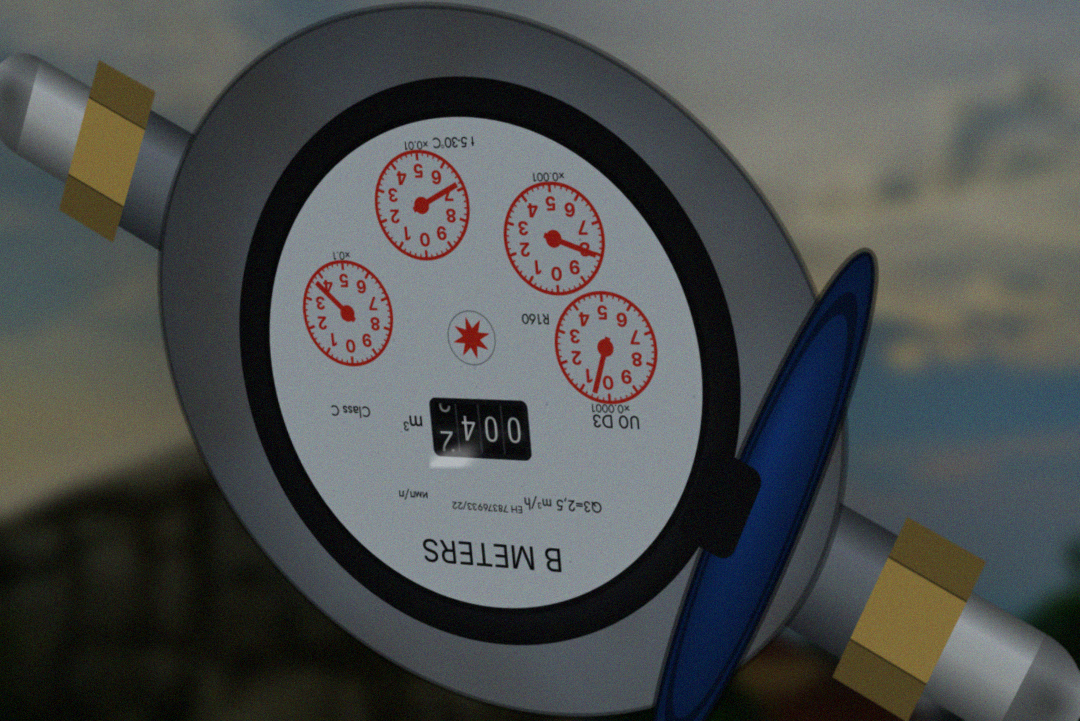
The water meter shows 42.3680m³
